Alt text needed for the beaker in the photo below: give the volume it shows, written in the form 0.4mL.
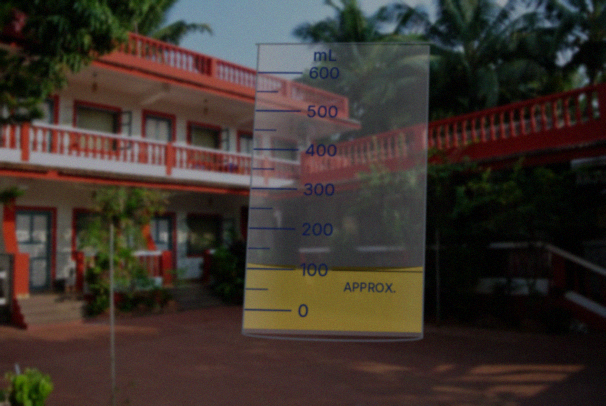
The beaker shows 100mL
